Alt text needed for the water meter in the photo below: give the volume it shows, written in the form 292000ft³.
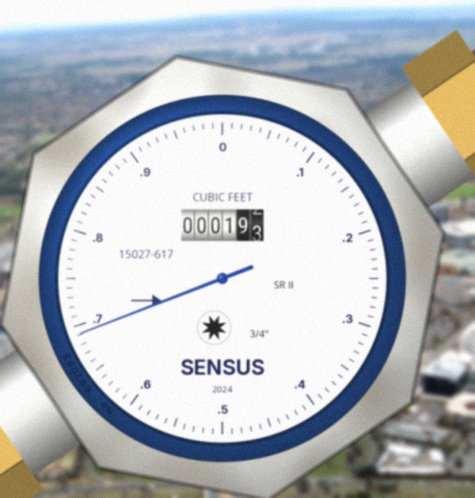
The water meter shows 192.69ft³
